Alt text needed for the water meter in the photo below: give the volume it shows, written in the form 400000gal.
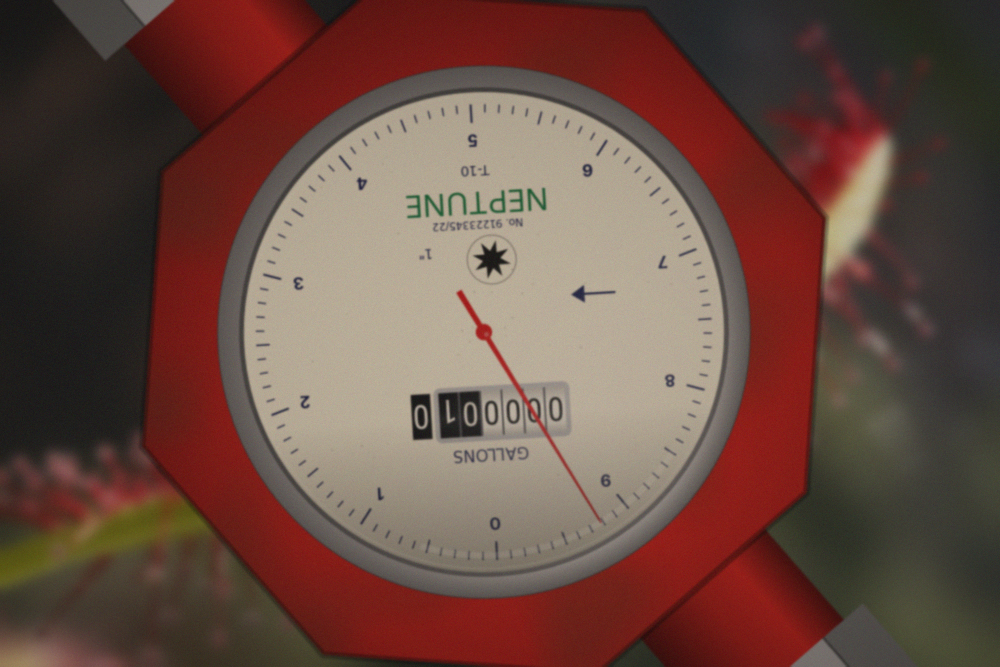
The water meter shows 9.2gal
